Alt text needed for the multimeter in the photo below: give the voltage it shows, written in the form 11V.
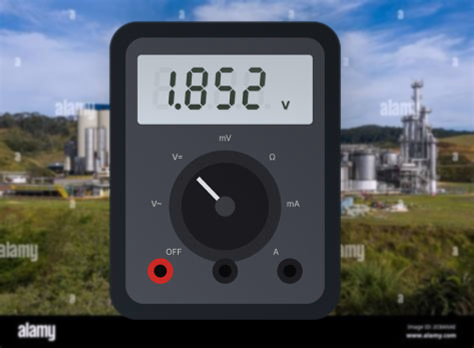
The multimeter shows 1.852V
